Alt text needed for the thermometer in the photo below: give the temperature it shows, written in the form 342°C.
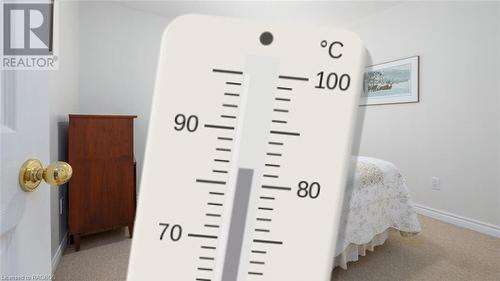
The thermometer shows 83°C
